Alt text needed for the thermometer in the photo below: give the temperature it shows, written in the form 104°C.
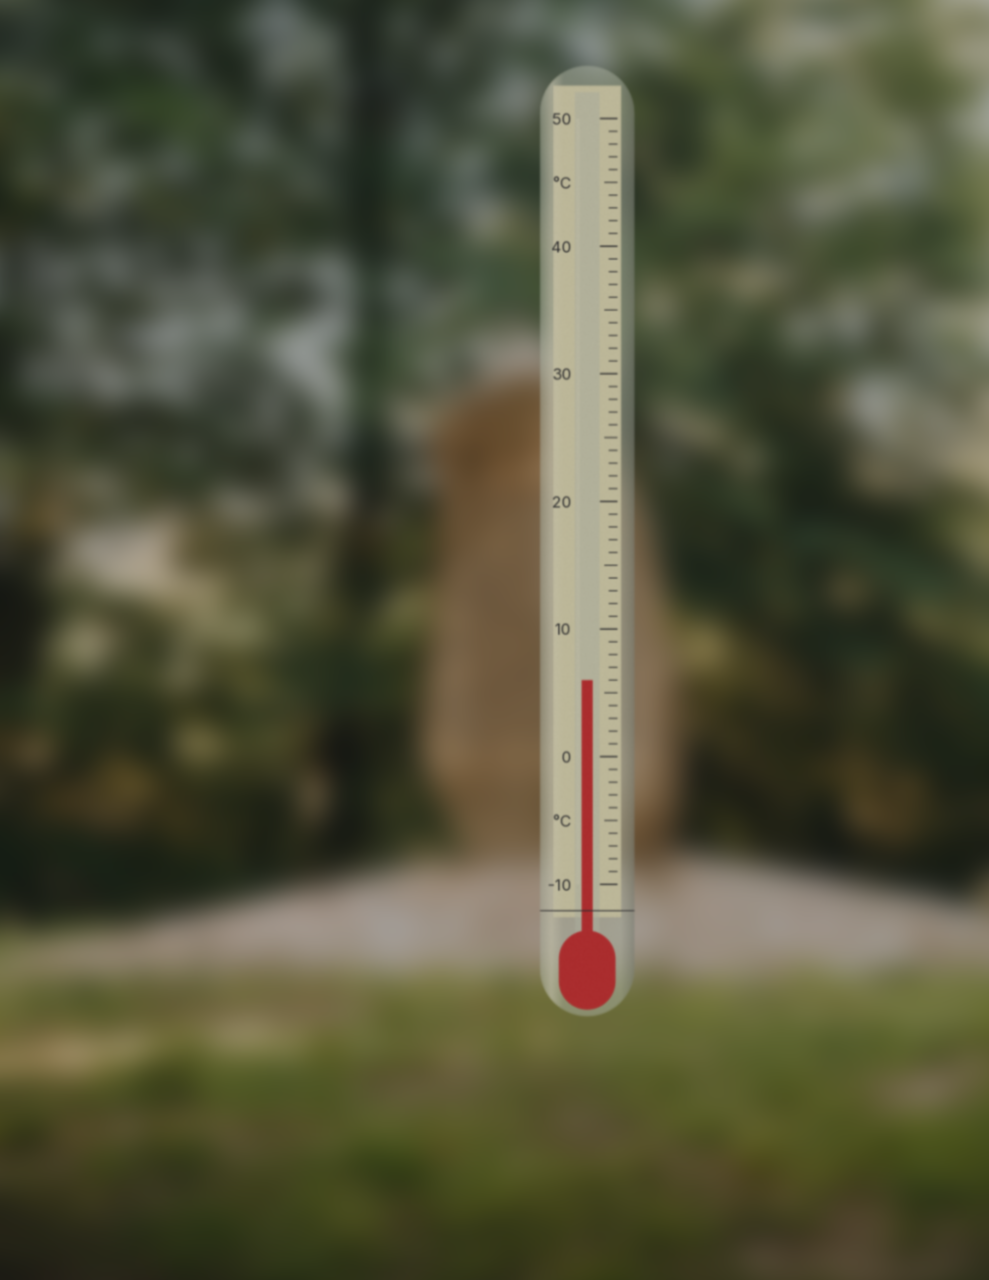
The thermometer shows 6°C
